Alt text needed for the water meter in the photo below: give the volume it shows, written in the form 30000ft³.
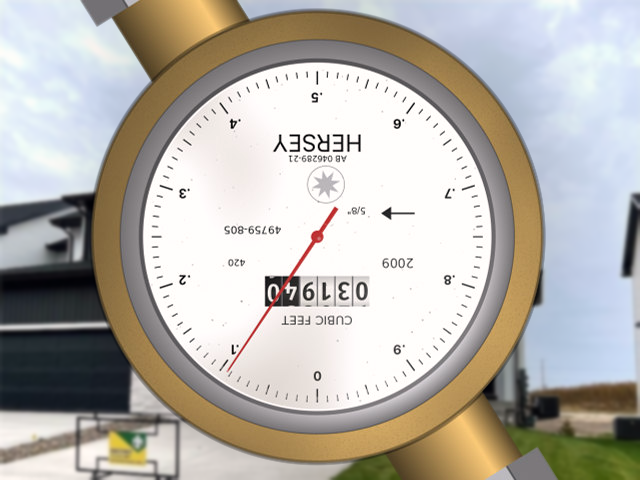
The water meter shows 31940.09ft³
